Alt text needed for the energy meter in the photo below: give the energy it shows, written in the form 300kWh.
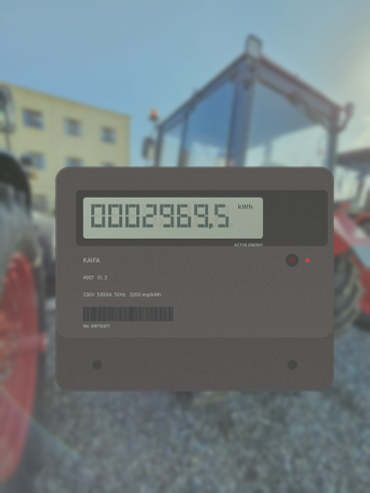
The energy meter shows 2969.5kWh
